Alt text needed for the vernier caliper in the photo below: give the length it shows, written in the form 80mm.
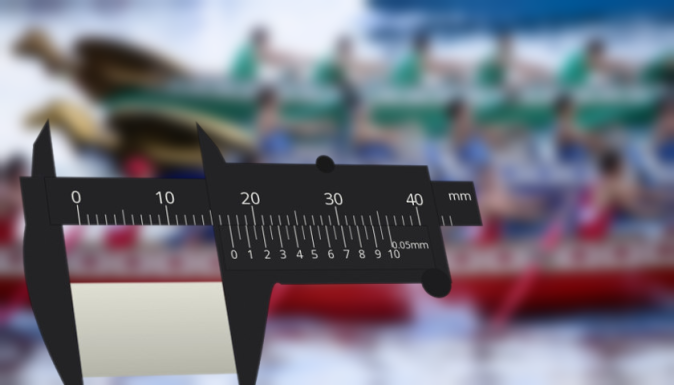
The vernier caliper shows 17.0mm
